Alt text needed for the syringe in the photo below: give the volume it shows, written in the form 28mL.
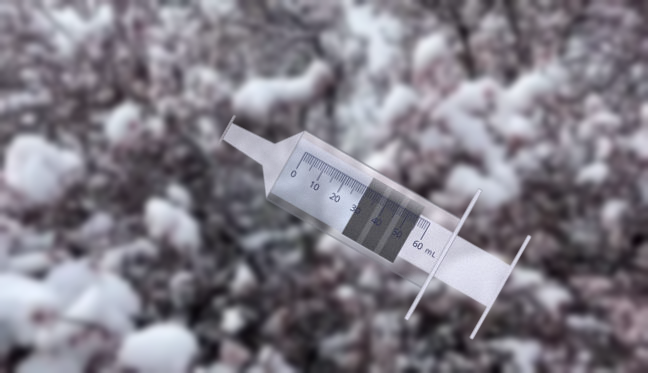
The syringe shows 30mL
